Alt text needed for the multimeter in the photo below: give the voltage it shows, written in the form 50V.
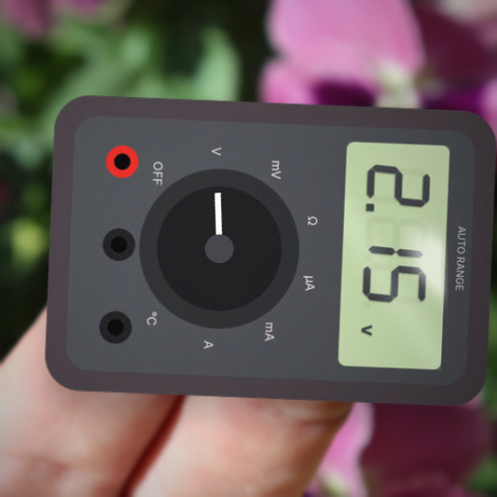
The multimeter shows 2.15V
